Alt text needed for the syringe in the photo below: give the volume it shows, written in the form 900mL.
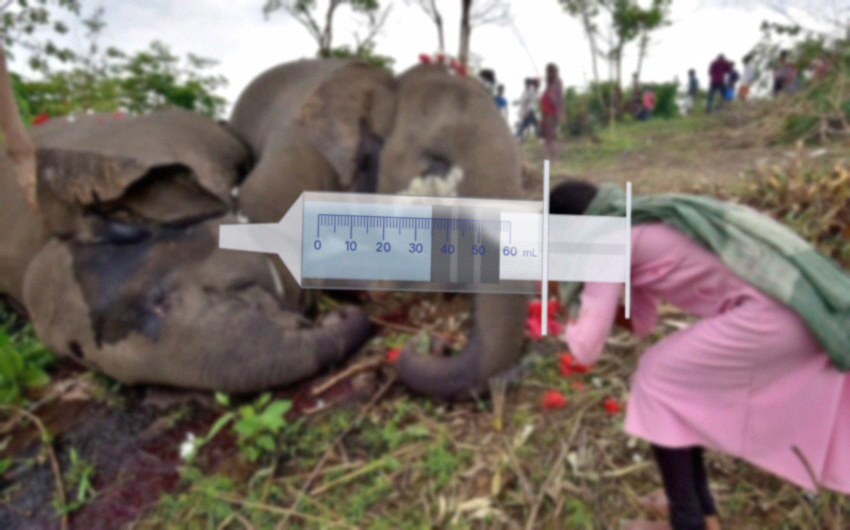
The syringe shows 35mL
